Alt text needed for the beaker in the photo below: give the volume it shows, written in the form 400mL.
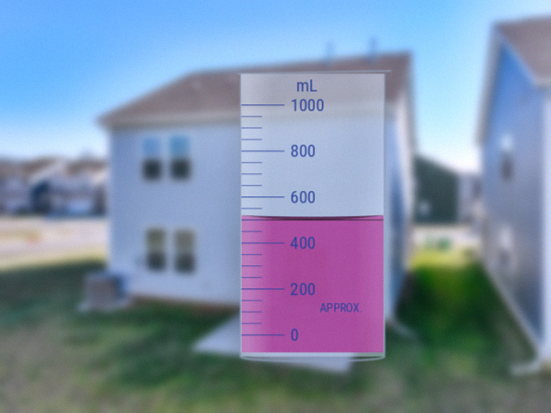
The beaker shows 500mL
